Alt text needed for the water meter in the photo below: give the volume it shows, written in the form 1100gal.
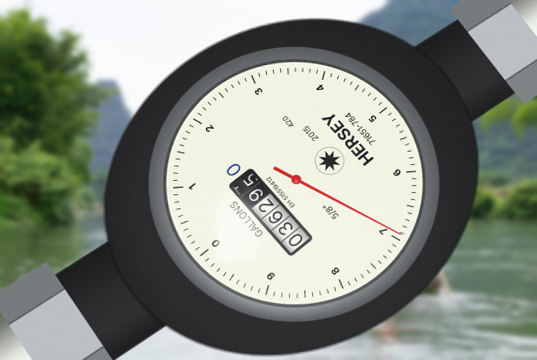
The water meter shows 362946.9gal
